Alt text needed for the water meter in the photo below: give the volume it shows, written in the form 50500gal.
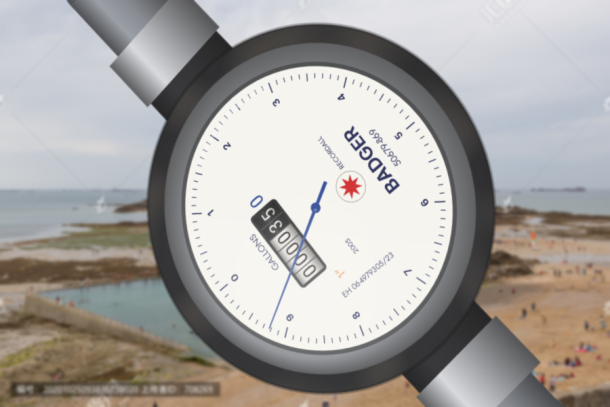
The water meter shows 349.2gal
